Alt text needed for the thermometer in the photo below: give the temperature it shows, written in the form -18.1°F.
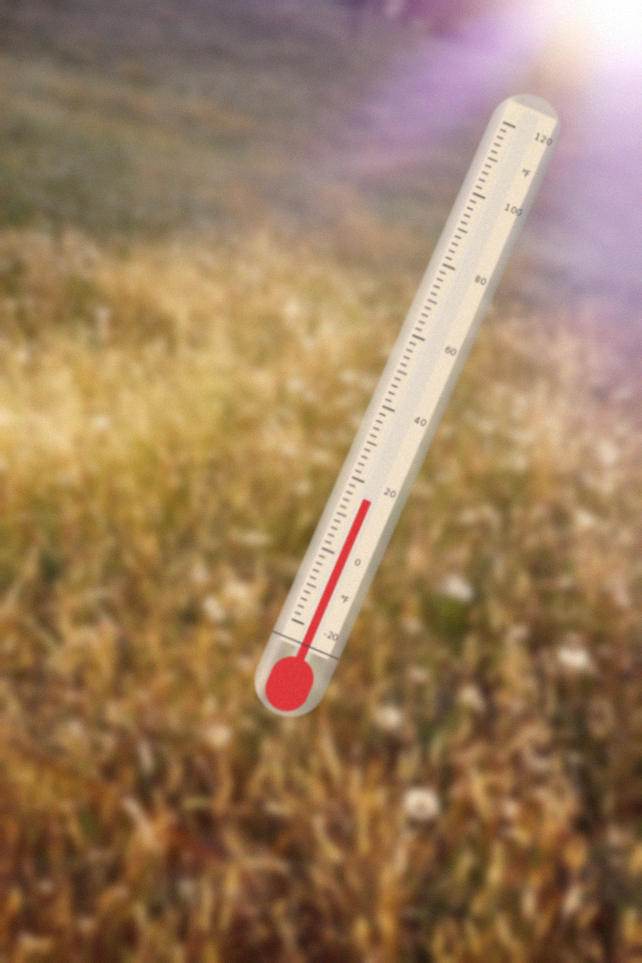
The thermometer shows 16°F
